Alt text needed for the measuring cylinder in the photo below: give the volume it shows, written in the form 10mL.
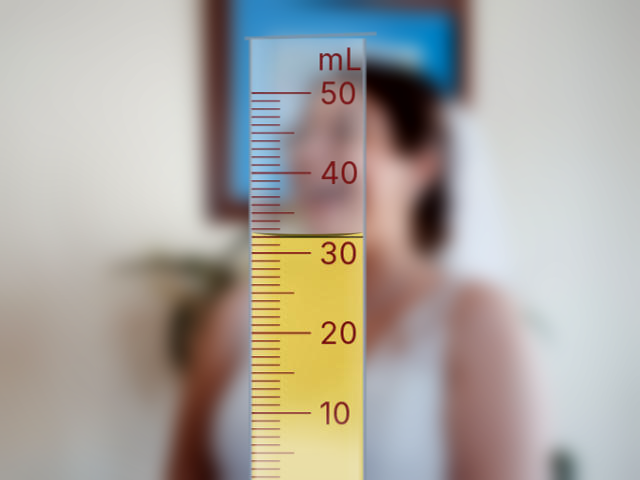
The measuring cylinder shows 32mL
